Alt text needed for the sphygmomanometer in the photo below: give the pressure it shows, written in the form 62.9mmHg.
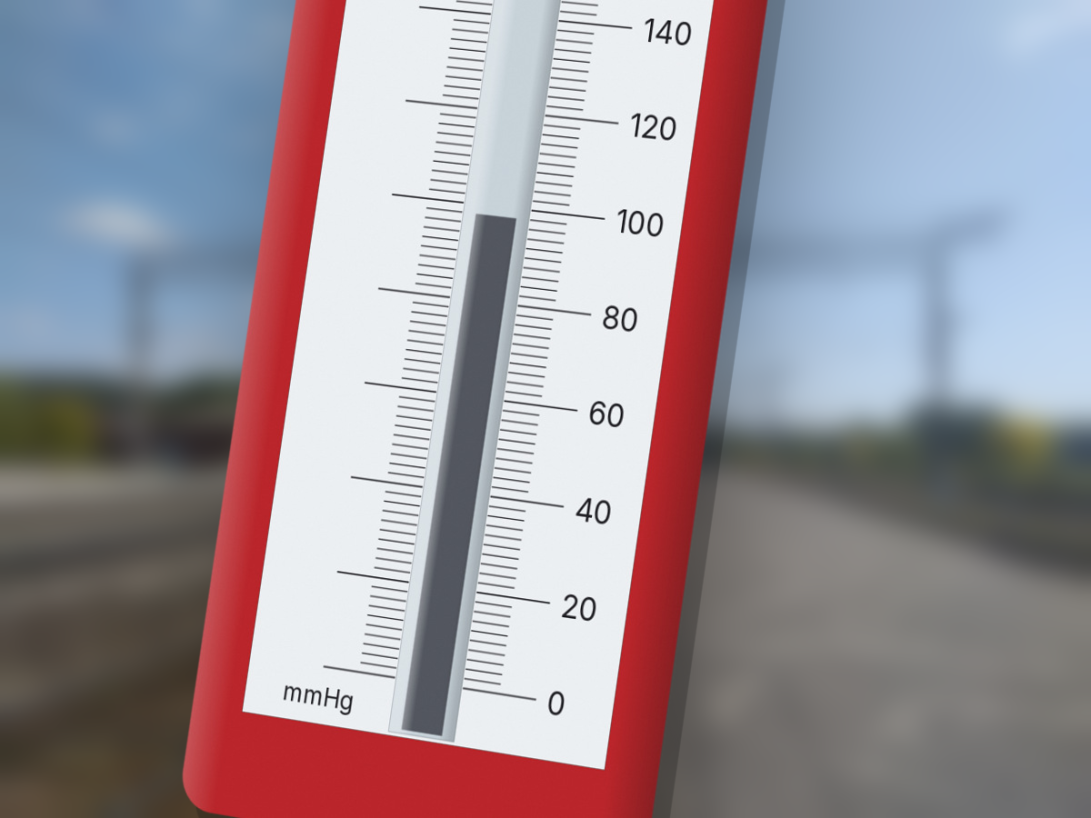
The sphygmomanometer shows 98mmHg
